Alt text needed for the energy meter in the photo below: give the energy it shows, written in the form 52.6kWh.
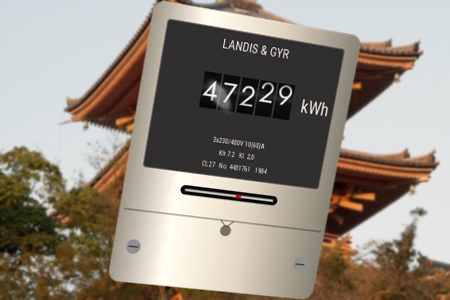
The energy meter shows 47229kWh
